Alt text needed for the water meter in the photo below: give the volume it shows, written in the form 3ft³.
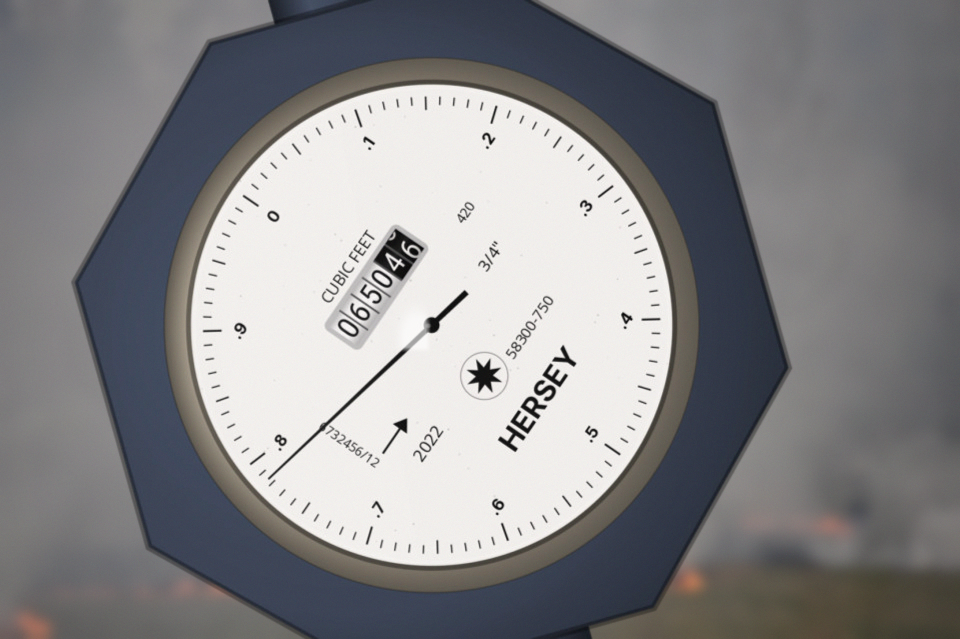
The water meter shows 65045.78ft³
